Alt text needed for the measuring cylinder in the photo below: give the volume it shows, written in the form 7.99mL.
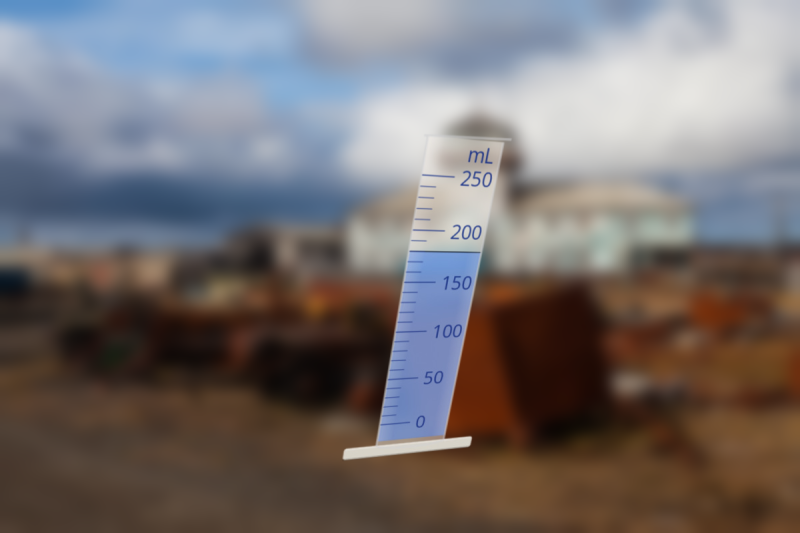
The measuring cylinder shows 180mL
